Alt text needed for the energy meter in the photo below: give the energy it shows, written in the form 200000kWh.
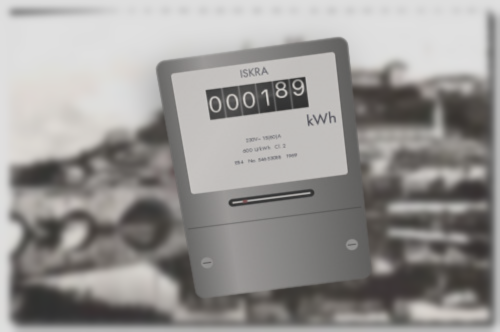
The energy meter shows 189kWh
